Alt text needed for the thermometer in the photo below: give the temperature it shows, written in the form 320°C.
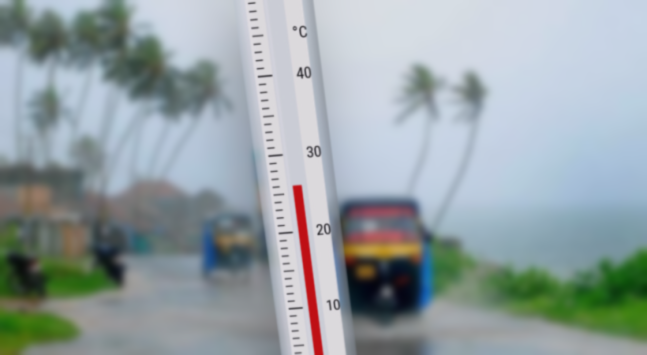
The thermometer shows 26°C
